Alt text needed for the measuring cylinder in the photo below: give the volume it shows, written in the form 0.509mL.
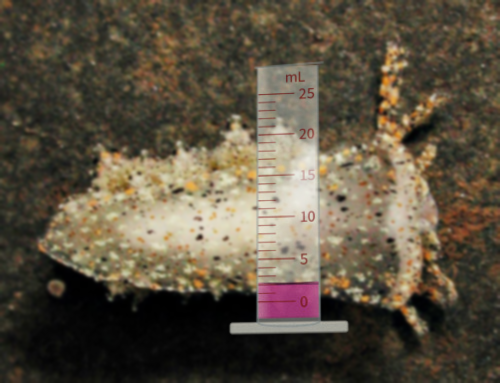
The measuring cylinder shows 2mL
